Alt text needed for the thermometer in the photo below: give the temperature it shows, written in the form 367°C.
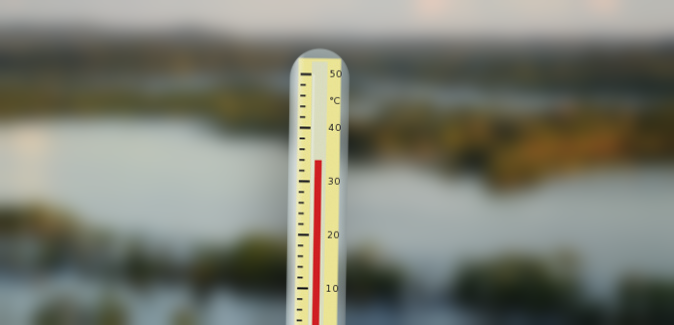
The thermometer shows 34°C
